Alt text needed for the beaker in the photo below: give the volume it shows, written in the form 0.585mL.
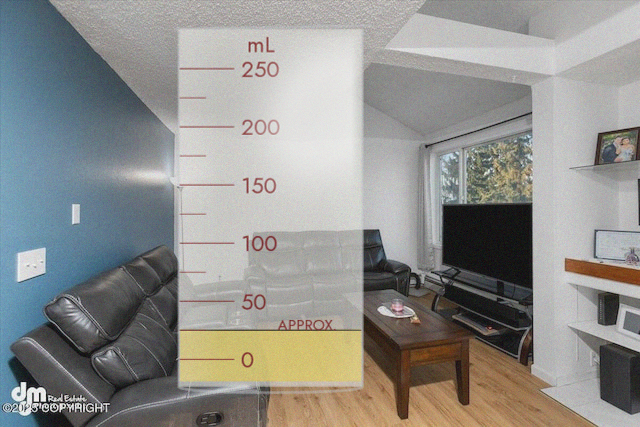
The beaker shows 25mL
